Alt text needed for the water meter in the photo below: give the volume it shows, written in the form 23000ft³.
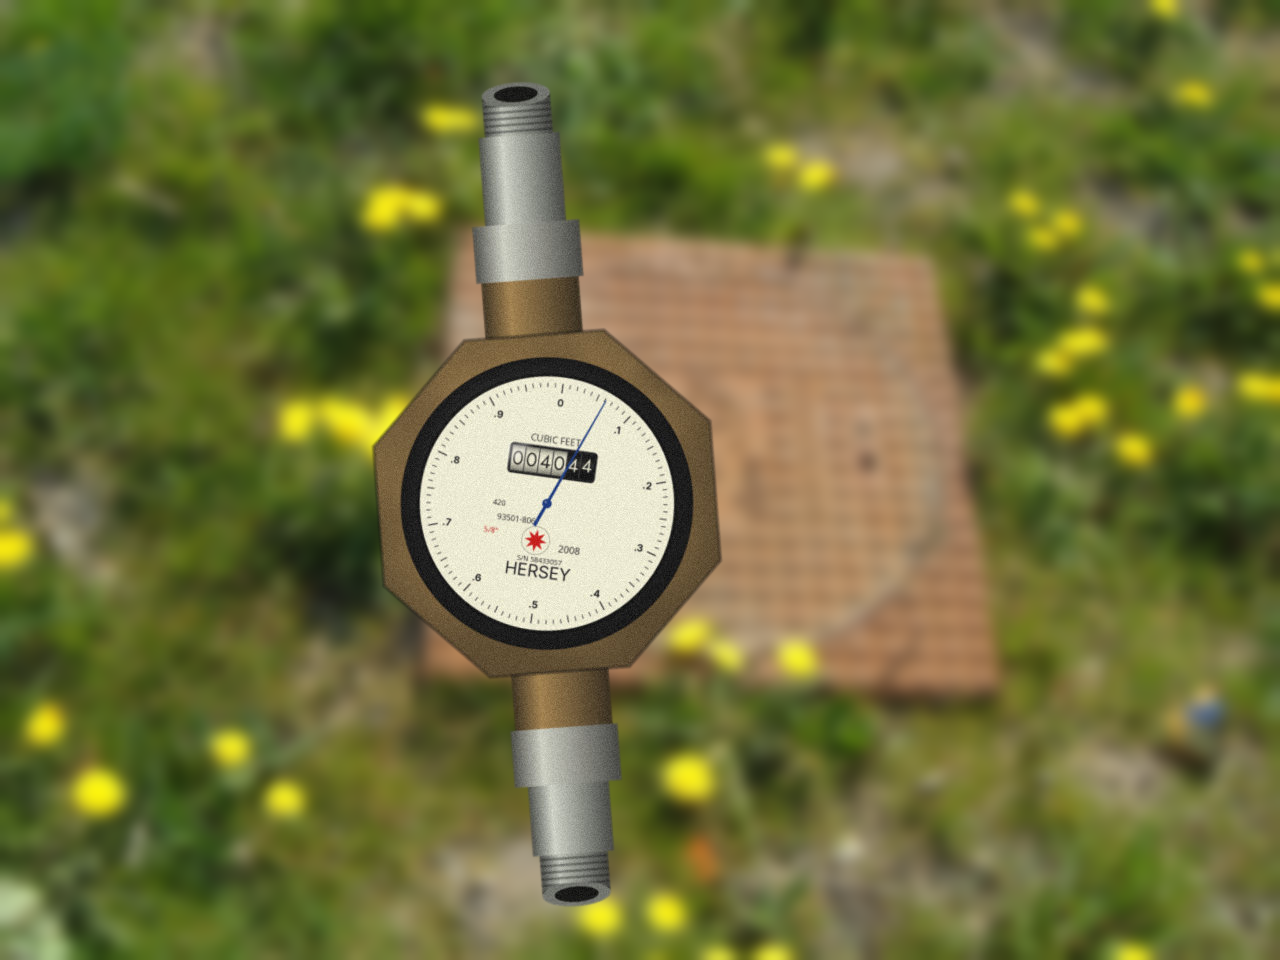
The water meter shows 4044.06ft³
